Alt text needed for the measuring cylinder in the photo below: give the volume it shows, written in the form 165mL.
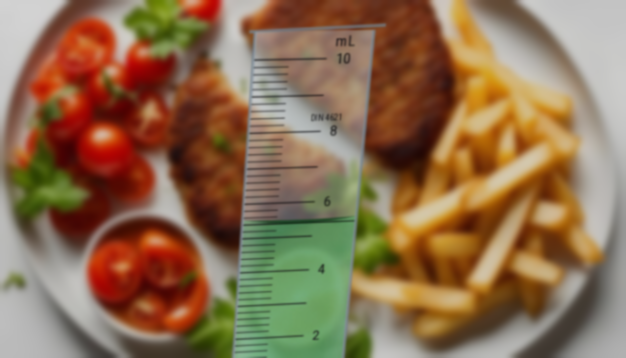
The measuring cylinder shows 5.4mL
